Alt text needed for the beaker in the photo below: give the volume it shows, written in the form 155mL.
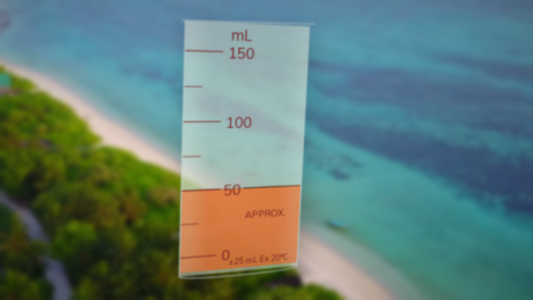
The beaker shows 50mL
